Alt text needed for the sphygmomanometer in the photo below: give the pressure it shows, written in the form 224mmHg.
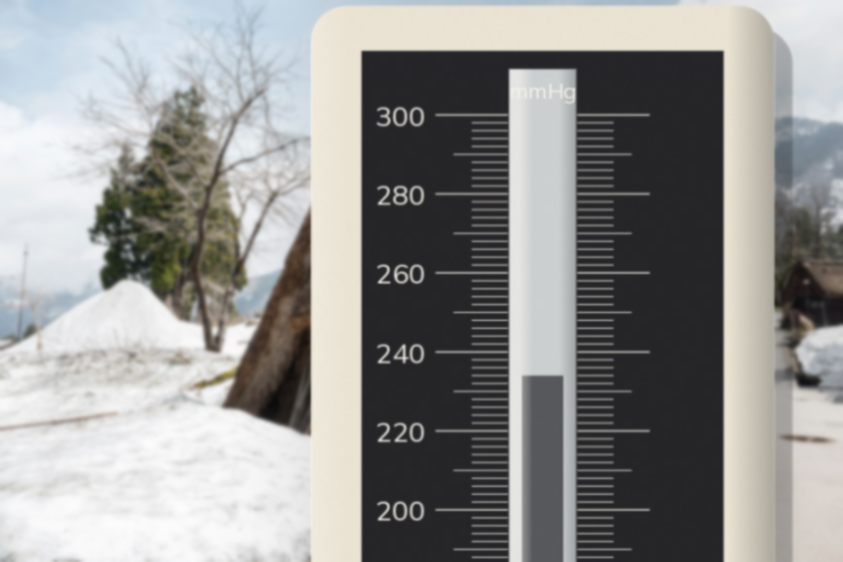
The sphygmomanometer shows 234mmHg
